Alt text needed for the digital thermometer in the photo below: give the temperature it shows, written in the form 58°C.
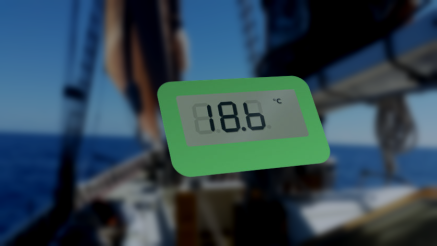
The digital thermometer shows 18.6°C
